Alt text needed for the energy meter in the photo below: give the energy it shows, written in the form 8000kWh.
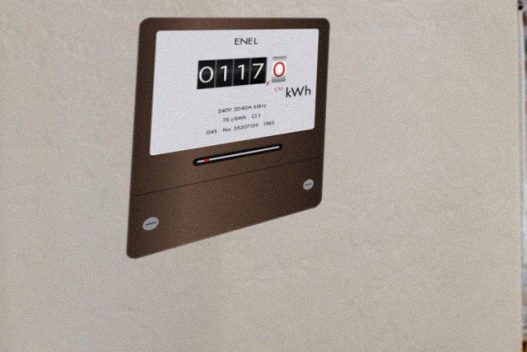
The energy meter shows 117.0kWh
